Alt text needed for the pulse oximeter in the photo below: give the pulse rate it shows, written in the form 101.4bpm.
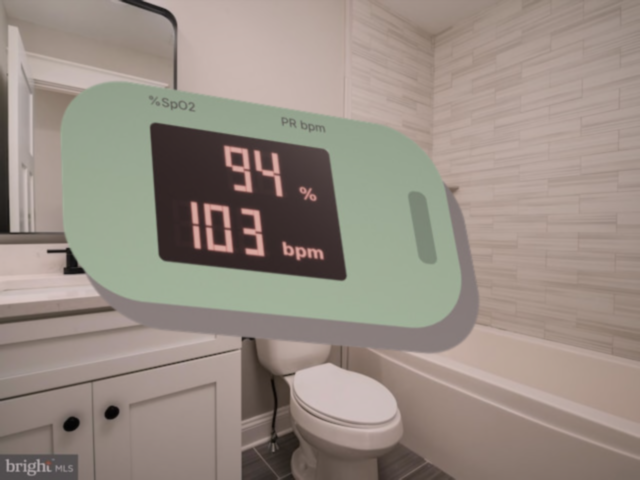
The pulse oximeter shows 103bpm
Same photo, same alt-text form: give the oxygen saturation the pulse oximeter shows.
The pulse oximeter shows 94%
